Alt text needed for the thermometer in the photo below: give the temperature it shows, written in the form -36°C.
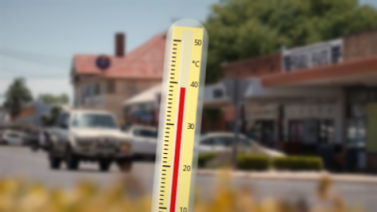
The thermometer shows 39°C
